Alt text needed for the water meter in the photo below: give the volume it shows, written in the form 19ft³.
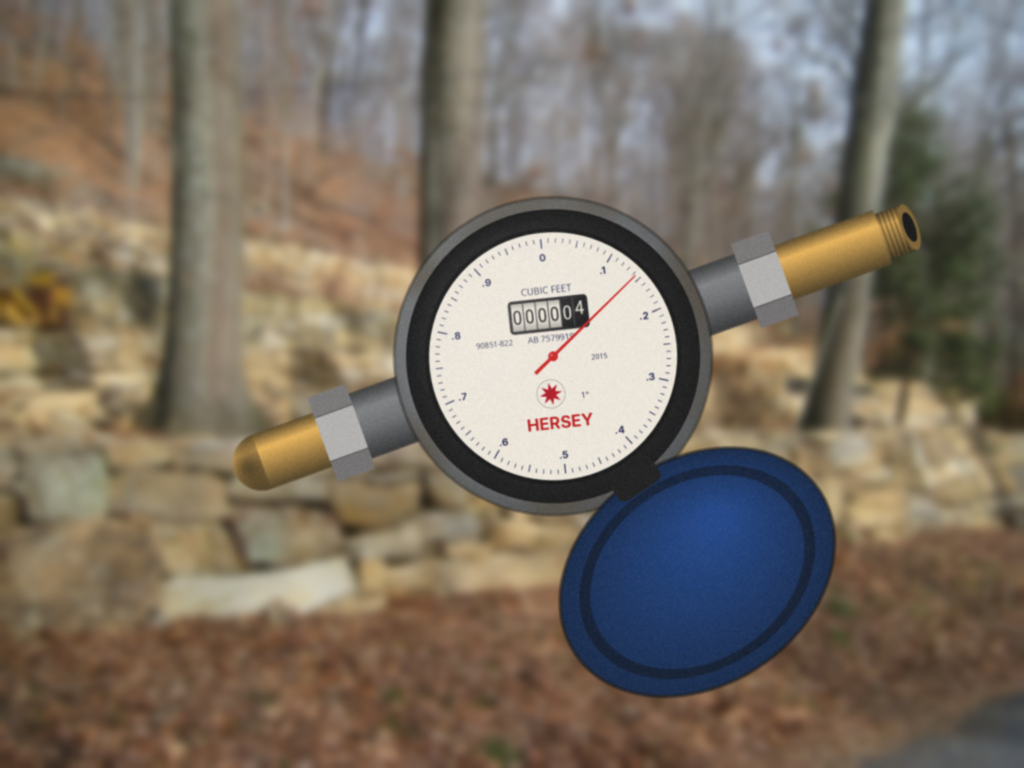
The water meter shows 4.14ft³
